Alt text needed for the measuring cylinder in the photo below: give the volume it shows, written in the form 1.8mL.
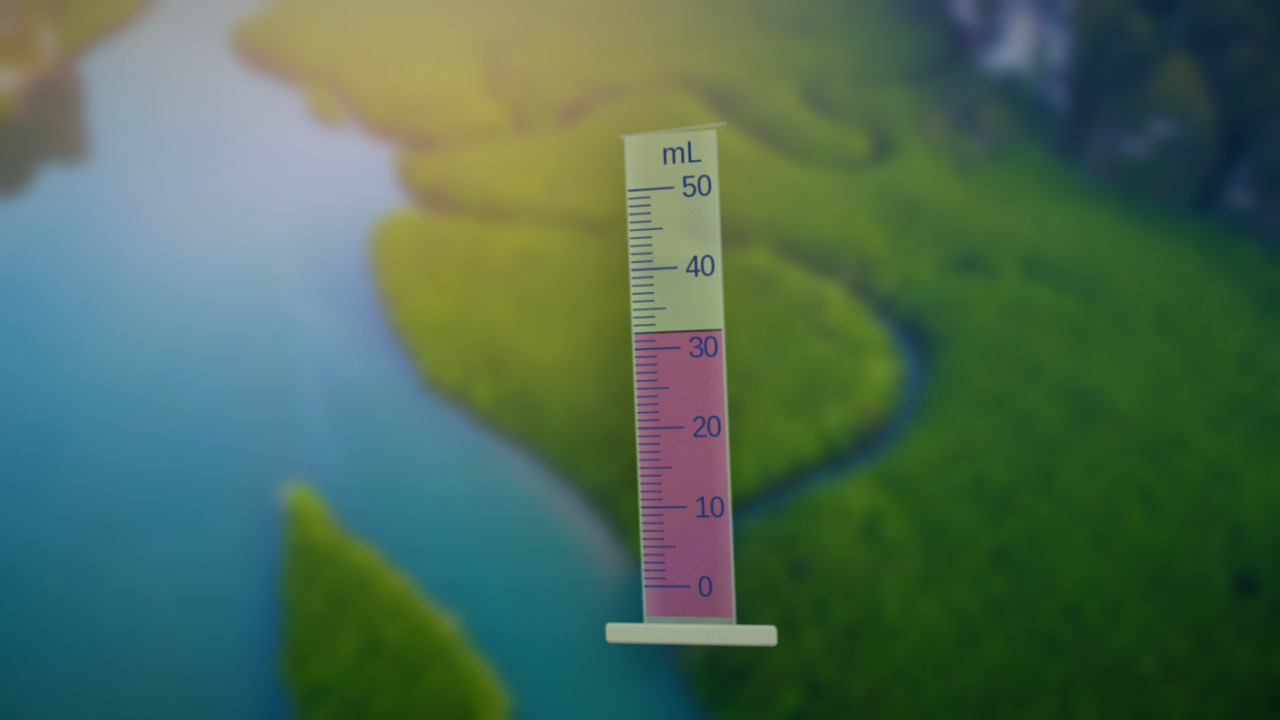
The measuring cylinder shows 32mL
